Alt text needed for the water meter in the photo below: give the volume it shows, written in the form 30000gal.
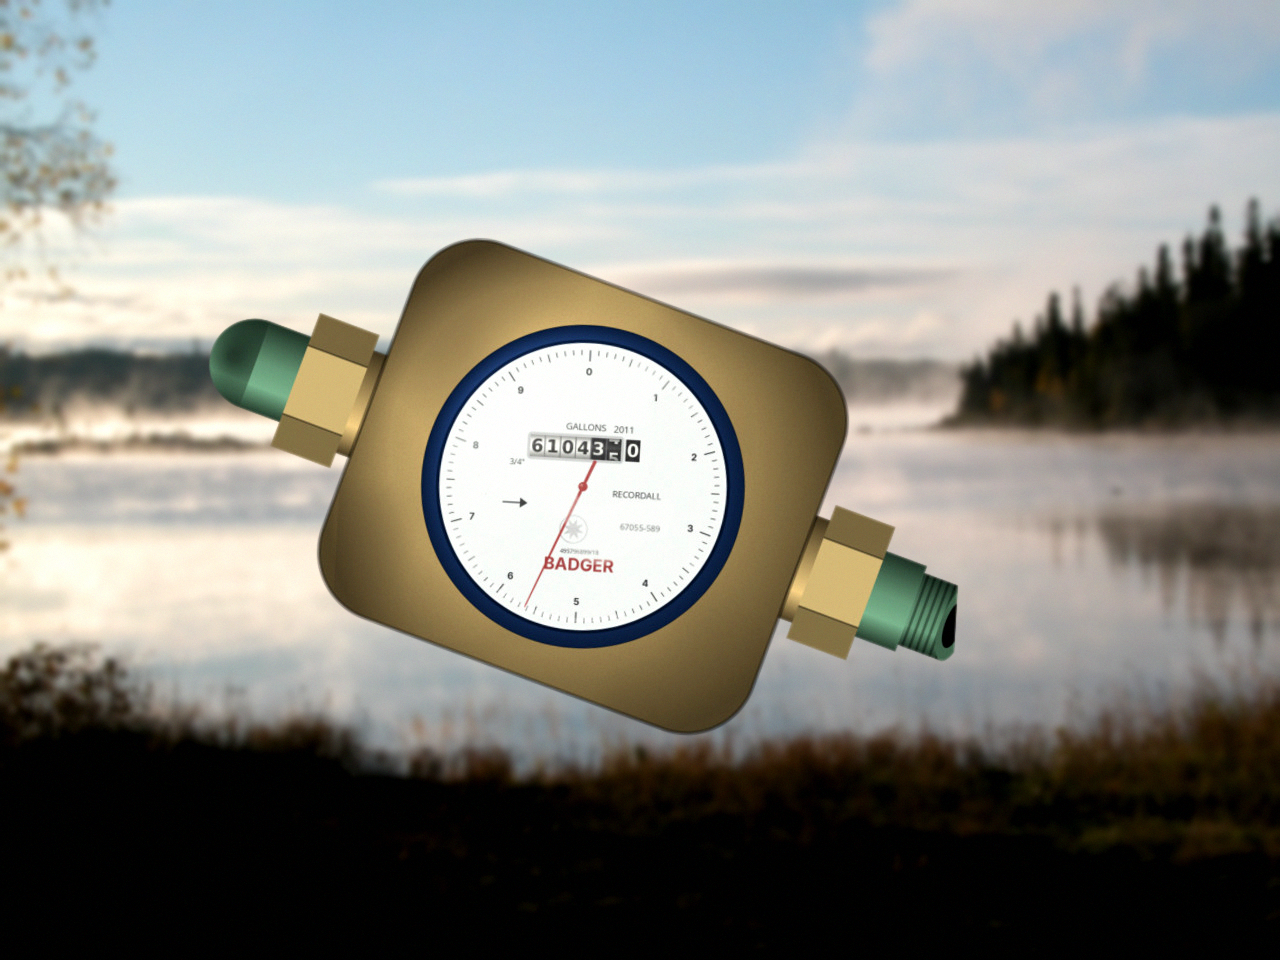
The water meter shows 6104345.6gal
